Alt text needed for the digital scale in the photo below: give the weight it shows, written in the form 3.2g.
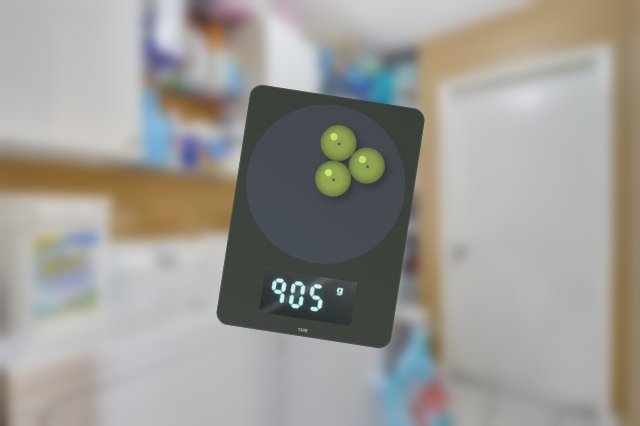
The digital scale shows 905g
